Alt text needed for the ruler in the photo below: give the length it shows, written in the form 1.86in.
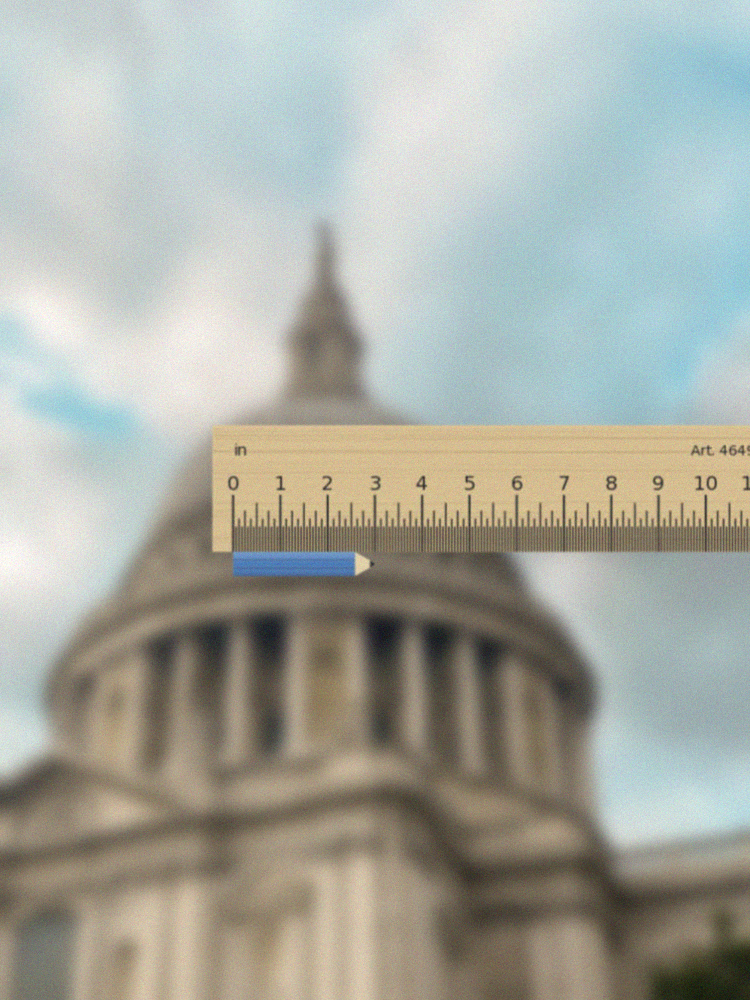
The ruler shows 3in
